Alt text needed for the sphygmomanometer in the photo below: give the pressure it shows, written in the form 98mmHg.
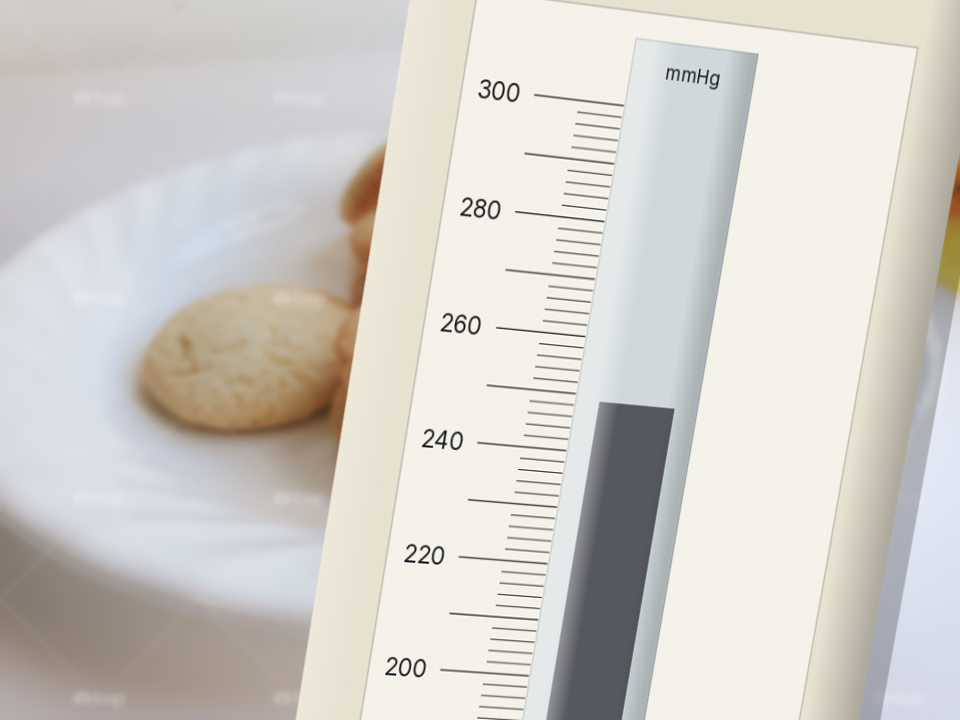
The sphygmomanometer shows 249mmHg
